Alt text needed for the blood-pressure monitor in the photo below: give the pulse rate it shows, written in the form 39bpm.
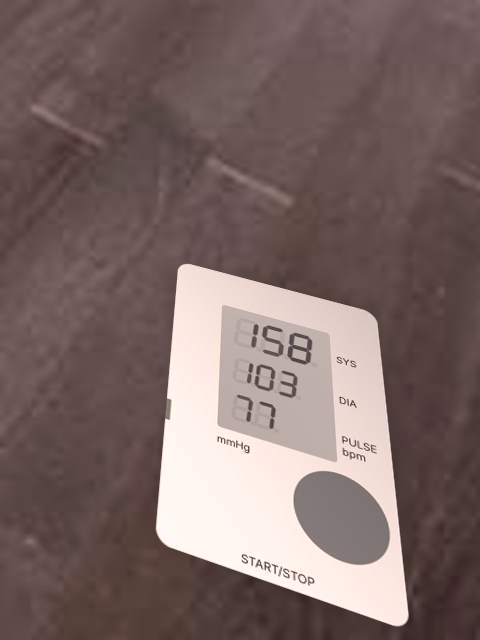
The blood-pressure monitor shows 77bpm
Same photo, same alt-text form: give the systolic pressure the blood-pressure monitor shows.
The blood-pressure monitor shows 158mmHg
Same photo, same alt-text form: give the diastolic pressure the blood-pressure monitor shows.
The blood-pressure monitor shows 103mmHg
